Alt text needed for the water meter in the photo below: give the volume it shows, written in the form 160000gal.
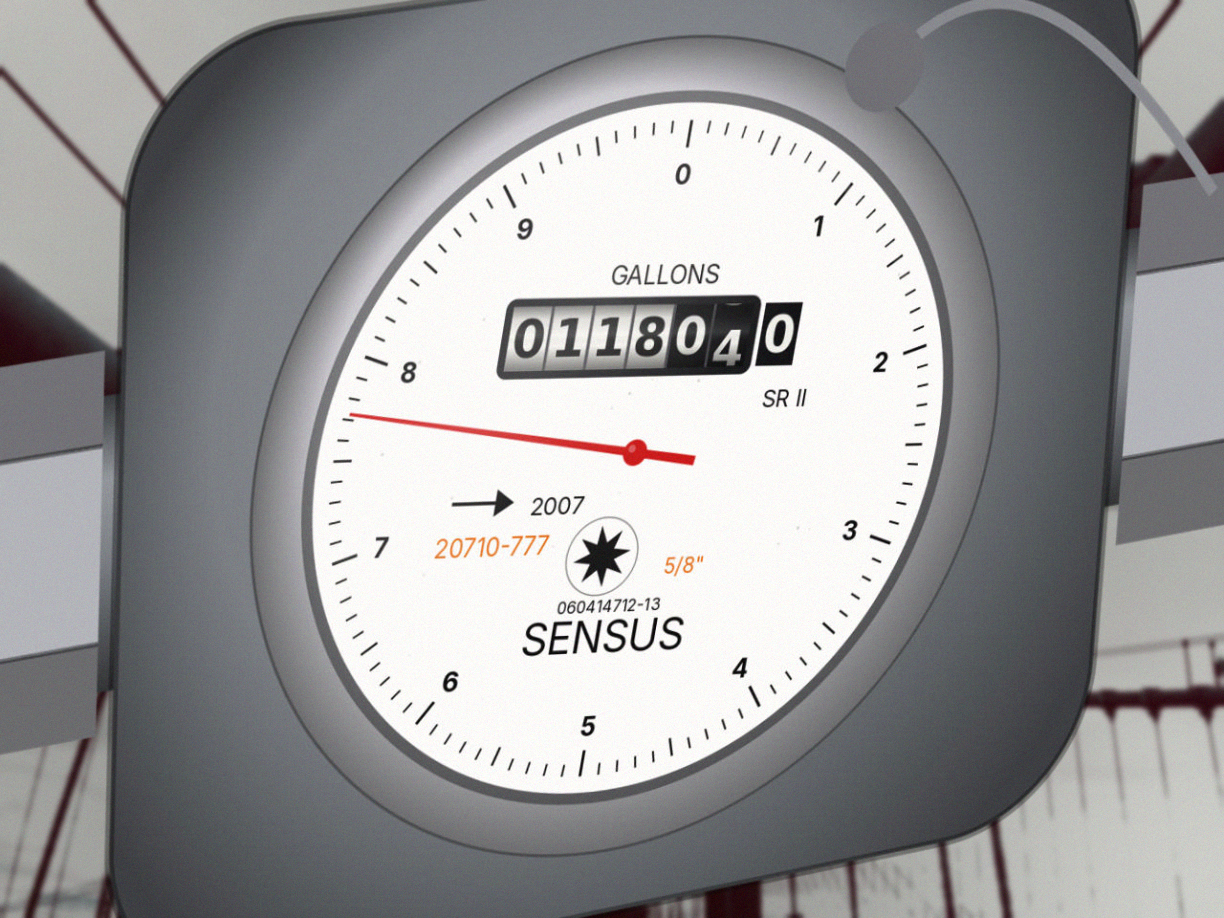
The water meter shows 118037.7gal
